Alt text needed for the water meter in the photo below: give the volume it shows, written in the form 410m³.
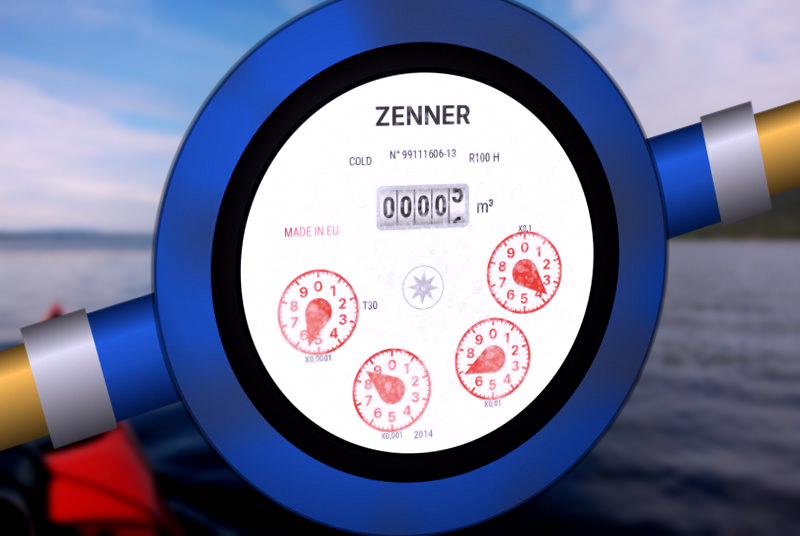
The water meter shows 5.3685m³
